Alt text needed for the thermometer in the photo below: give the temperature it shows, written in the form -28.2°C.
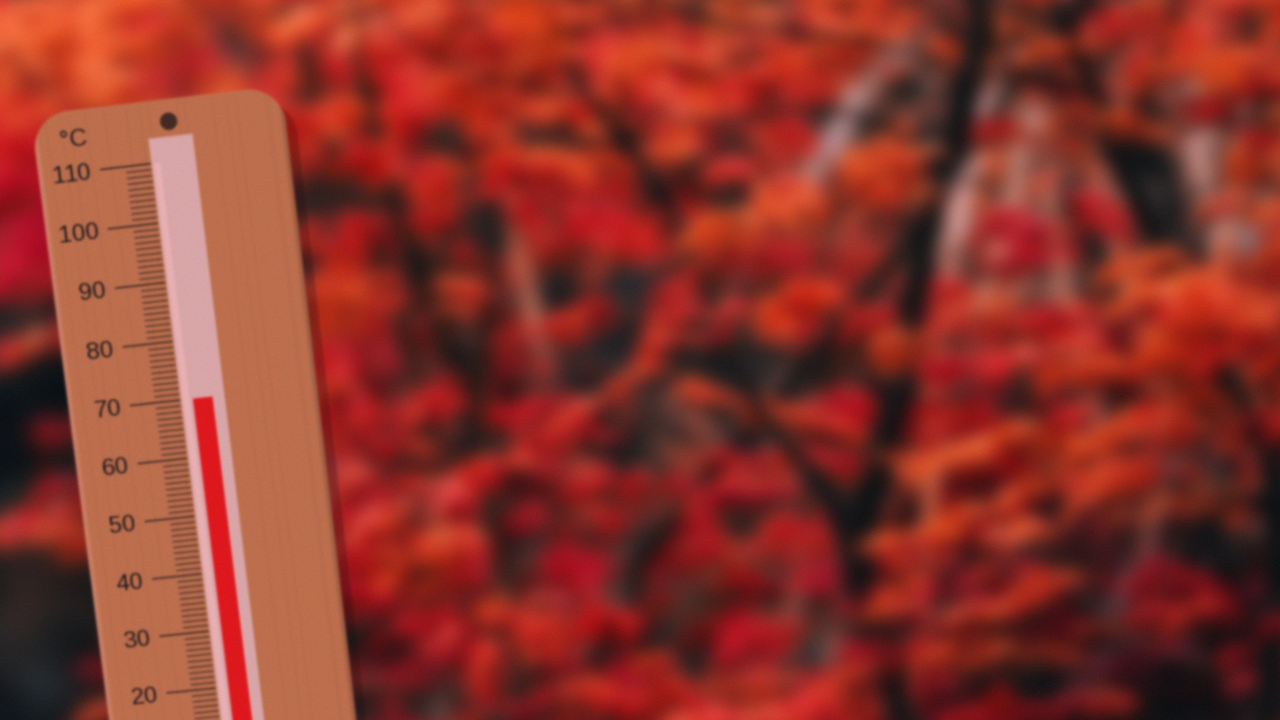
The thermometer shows 70°C
